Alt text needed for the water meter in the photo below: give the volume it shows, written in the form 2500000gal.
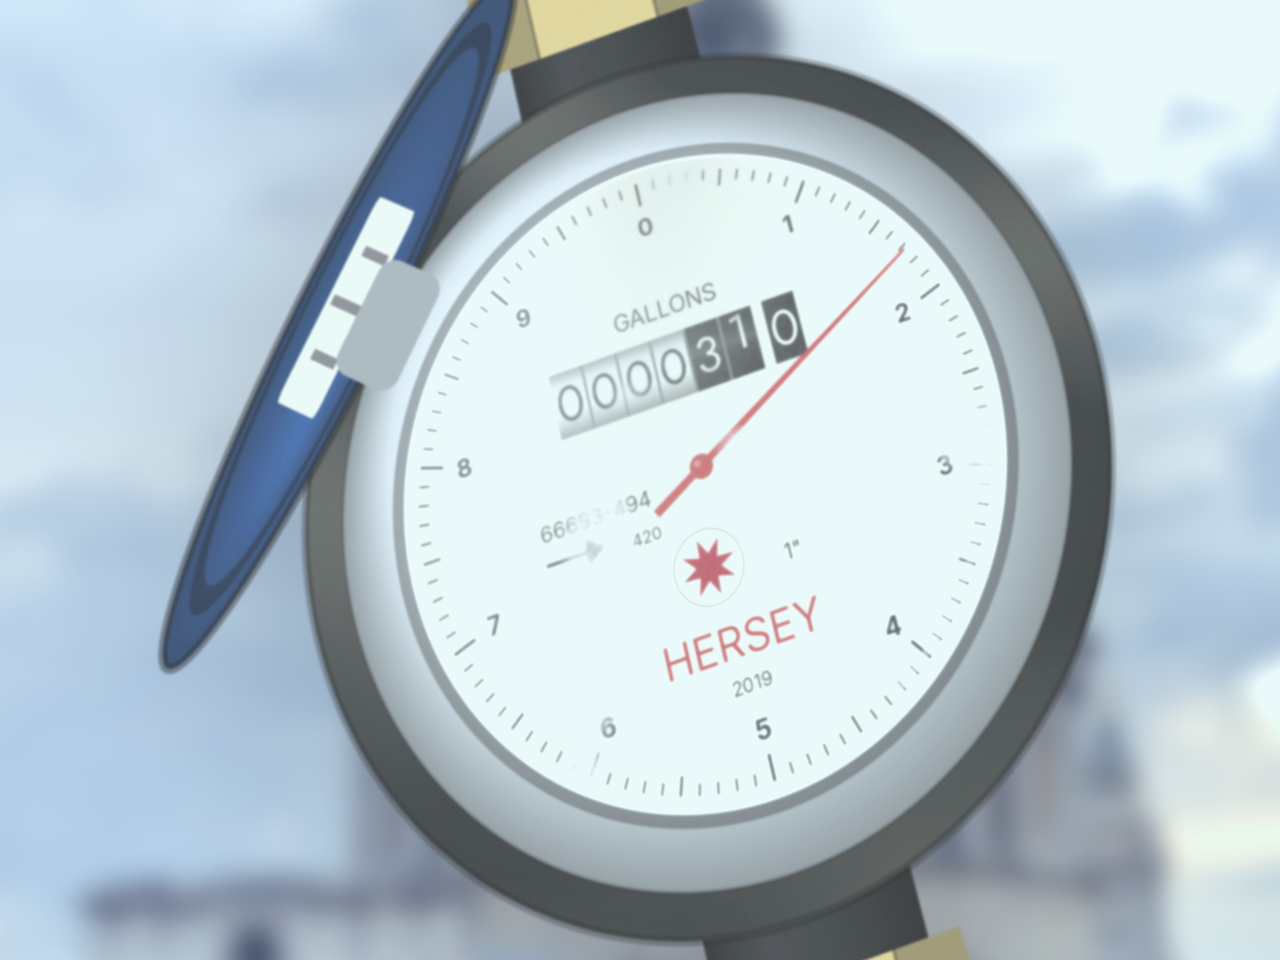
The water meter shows 311.7gal
